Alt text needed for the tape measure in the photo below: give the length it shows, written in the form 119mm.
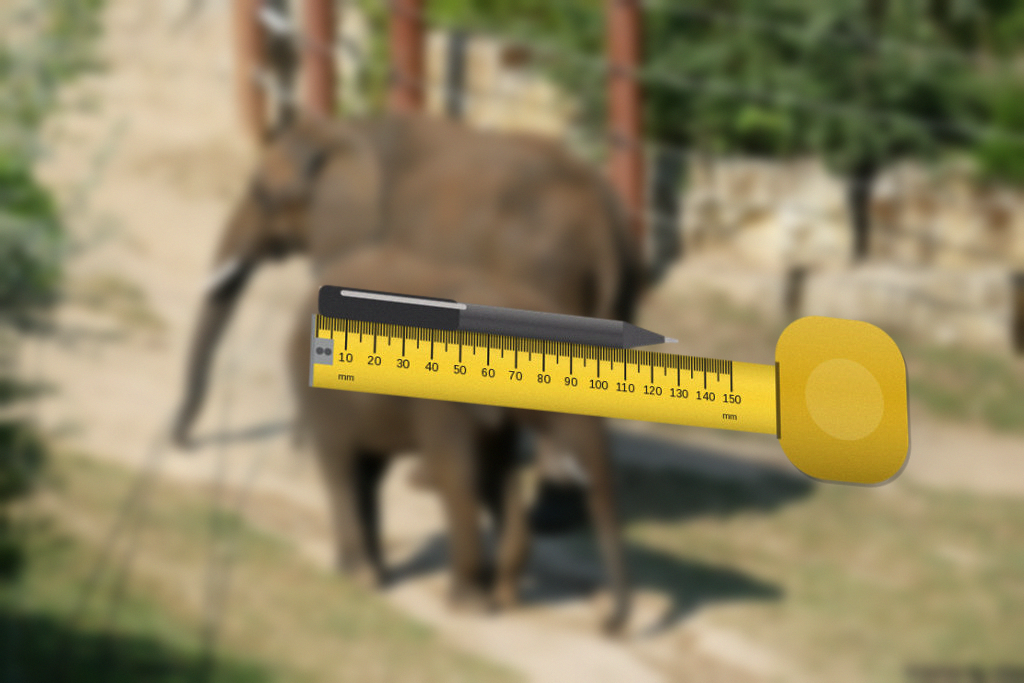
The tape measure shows 130mm
